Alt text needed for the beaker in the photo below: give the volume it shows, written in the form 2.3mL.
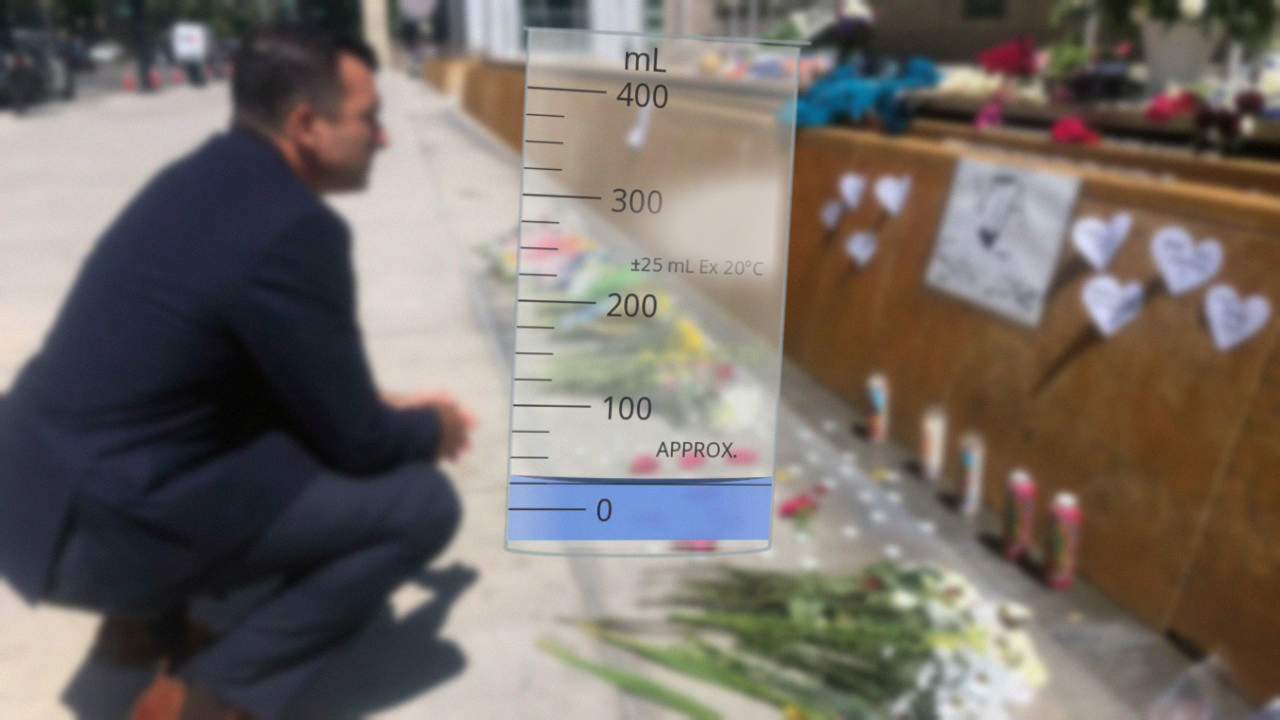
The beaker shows 25mL
